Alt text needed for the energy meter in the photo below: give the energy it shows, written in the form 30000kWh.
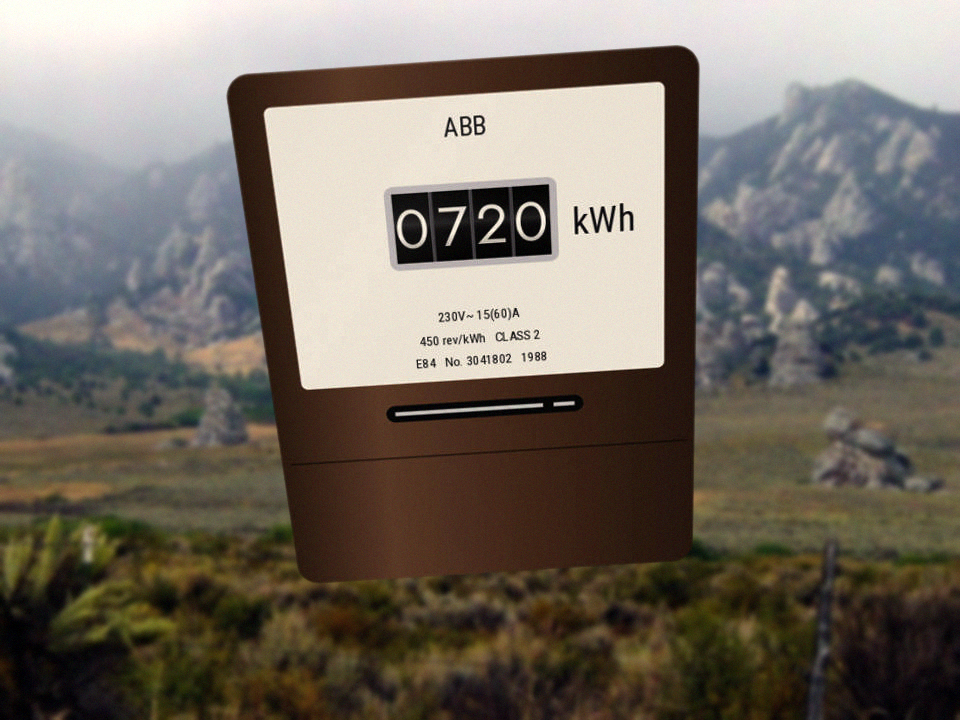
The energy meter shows 720kWh
